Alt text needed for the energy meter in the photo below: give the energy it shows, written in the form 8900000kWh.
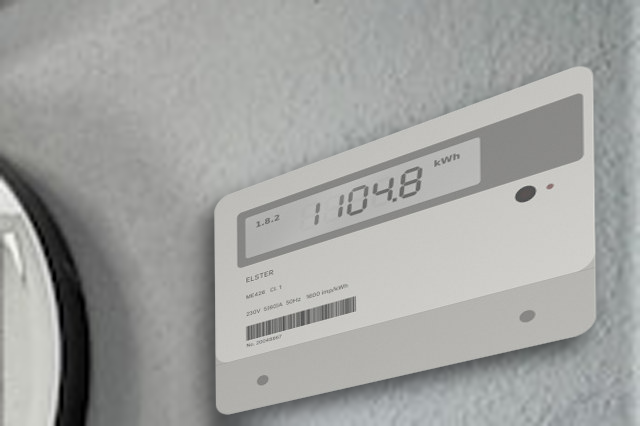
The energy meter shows 1104.8kWh
